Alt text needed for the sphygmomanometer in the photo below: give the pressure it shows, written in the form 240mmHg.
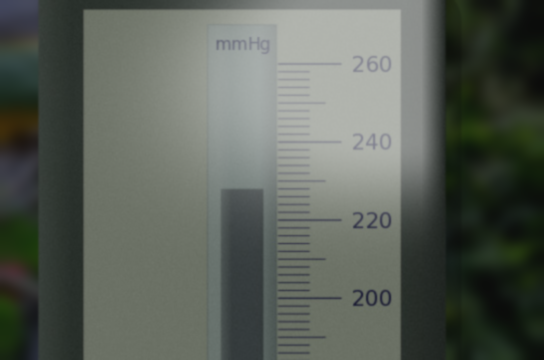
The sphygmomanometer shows 228mmHg
